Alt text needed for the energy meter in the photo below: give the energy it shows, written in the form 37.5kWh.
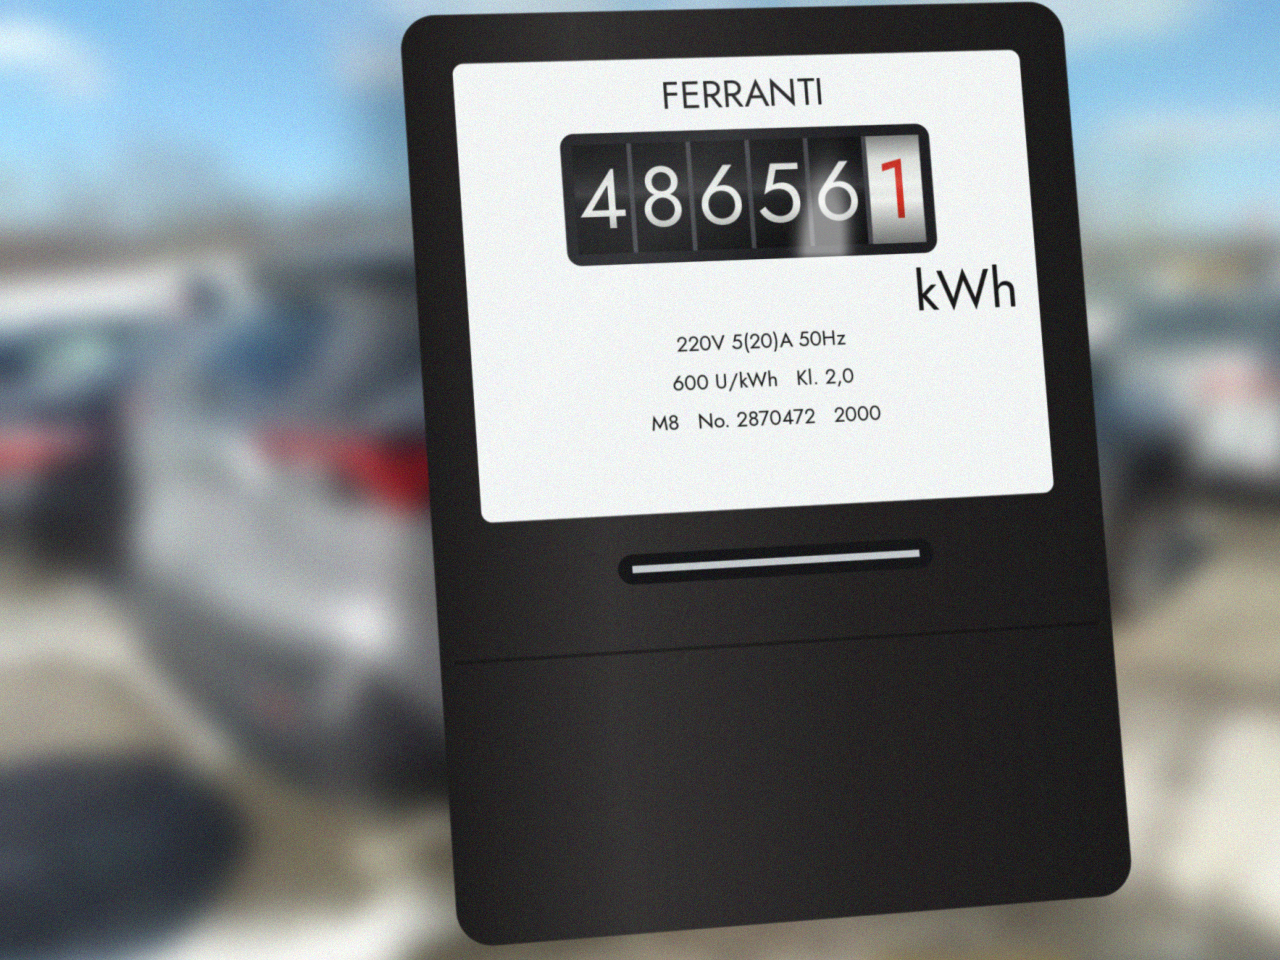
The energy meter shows 48656.1kWh
